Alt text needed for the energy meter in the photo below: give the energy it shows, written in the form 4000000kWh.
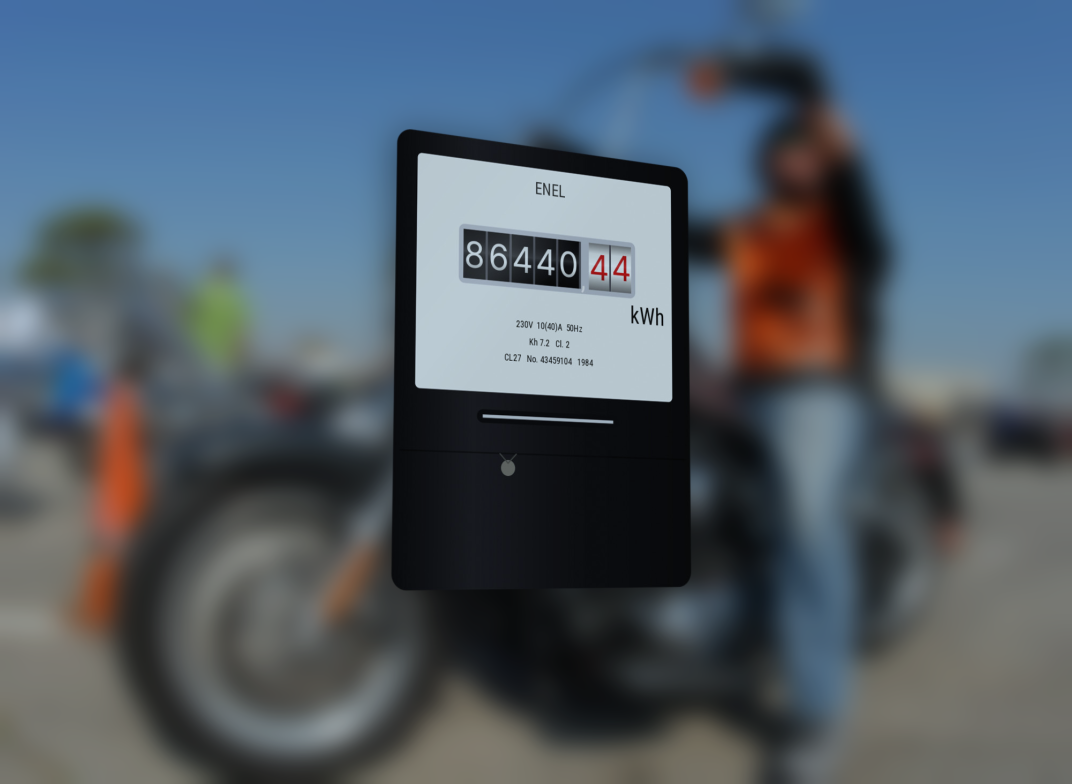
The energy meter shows 86440.44kWh
